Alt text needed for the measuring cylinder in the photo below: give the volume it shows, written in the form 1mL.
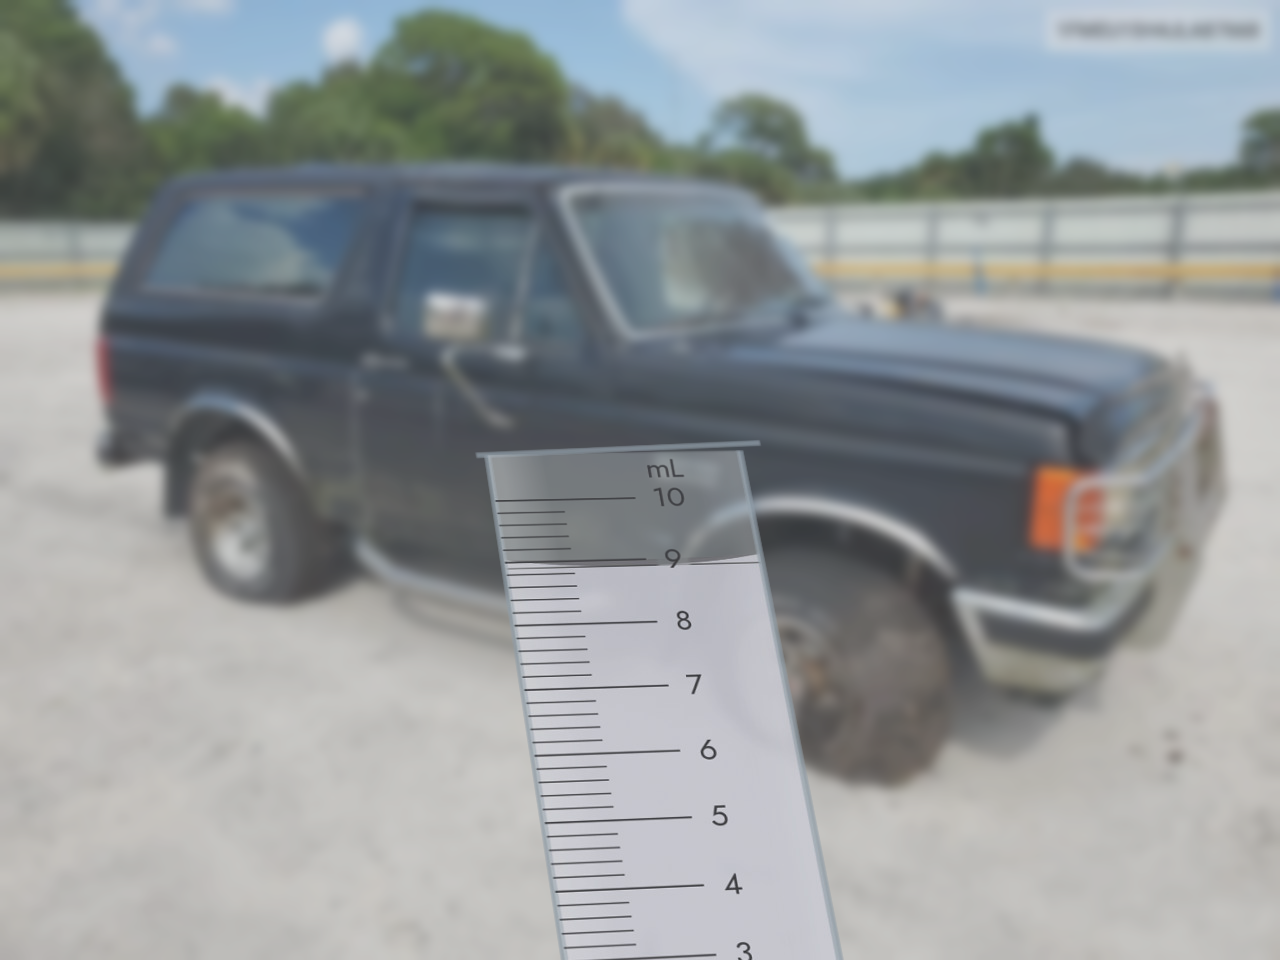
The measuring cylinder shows 8.9mL
